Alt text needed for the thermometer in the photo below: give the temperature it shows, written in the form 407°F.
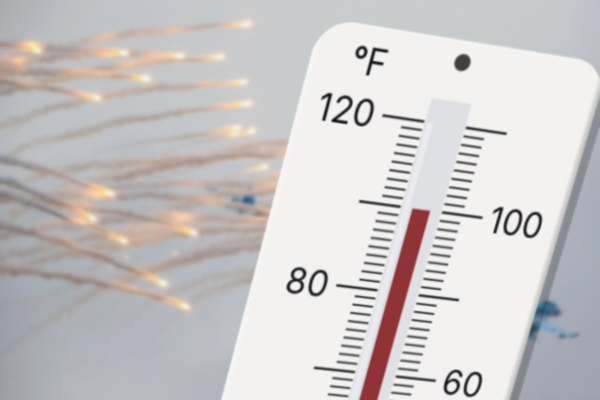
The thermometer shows 100°F
